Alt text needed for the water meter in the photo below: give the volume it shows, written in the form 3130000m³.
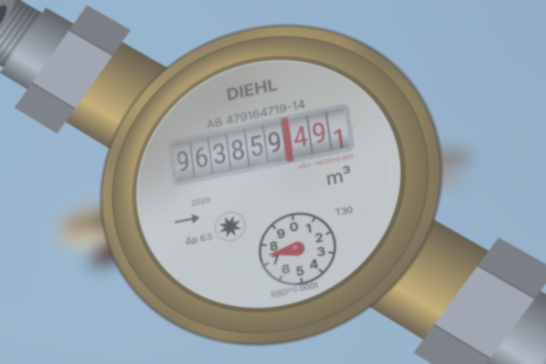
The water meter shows 963859.4907m³
